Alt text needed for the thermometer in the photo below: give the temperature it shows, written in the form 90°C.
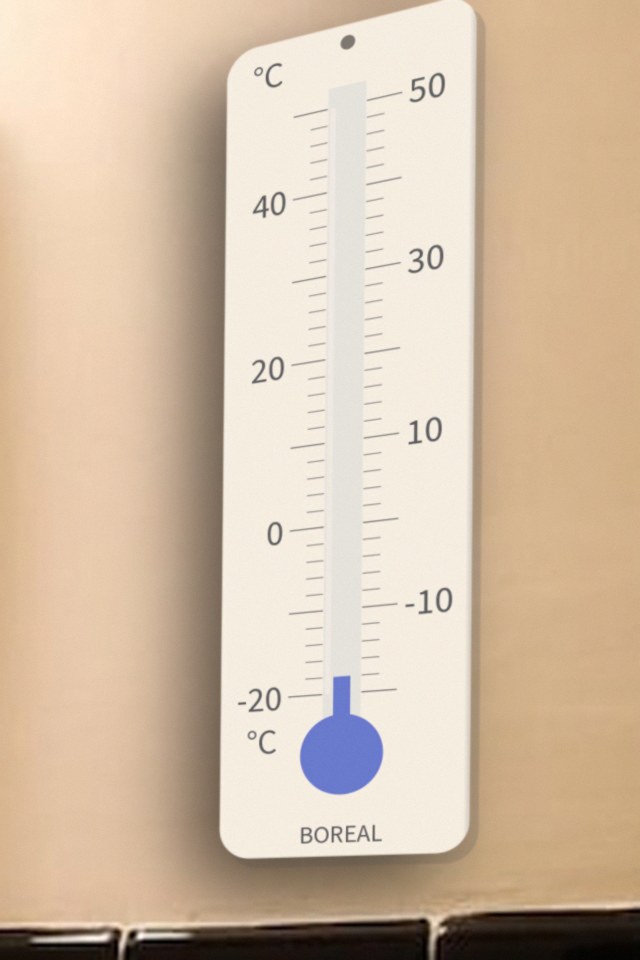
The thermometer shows -18°C
